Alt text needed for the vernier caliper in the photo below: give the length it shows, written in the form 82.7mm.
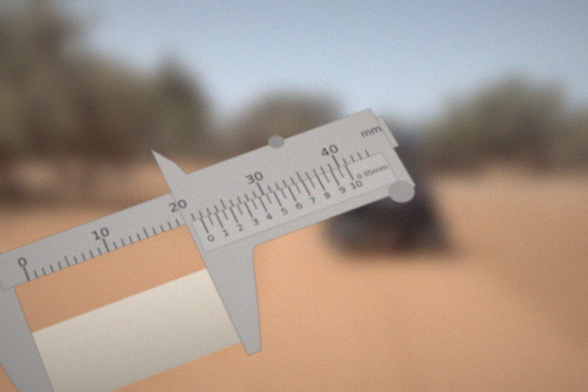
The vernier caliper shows 21.8mm
